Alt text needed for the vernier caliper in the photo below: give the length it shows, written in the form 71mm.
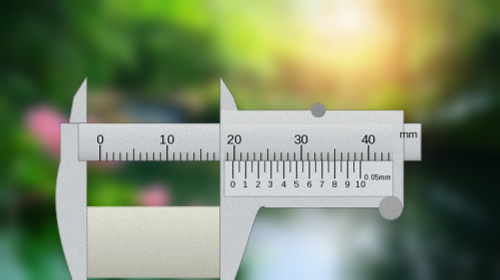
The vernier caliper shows 19.8mm
